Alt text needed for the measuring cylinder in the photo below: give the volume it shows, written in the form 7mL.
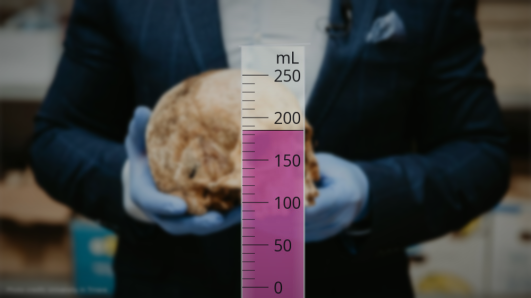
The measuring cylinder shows 185mL
